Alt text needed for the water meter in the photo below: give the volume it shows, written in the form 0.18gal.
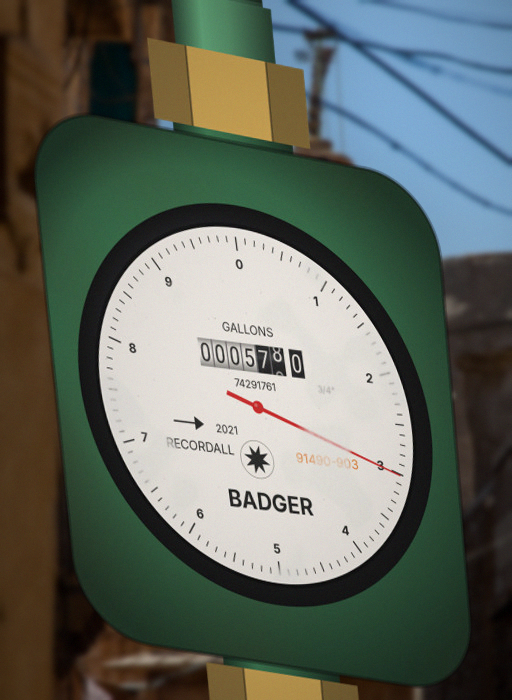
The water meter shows 5783.0gal
